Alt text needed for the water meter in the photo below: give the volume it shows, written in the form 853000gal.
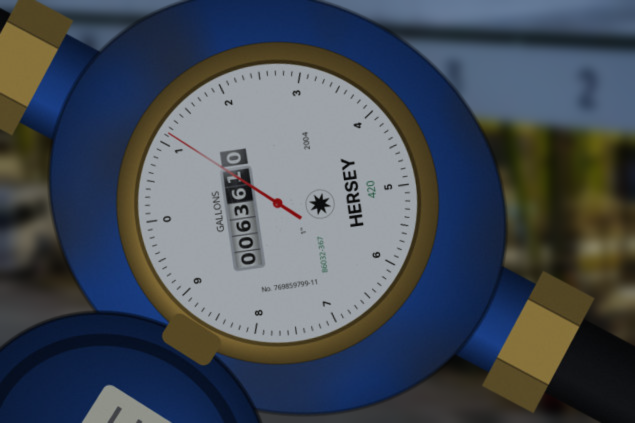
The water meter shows 63611.1gal
